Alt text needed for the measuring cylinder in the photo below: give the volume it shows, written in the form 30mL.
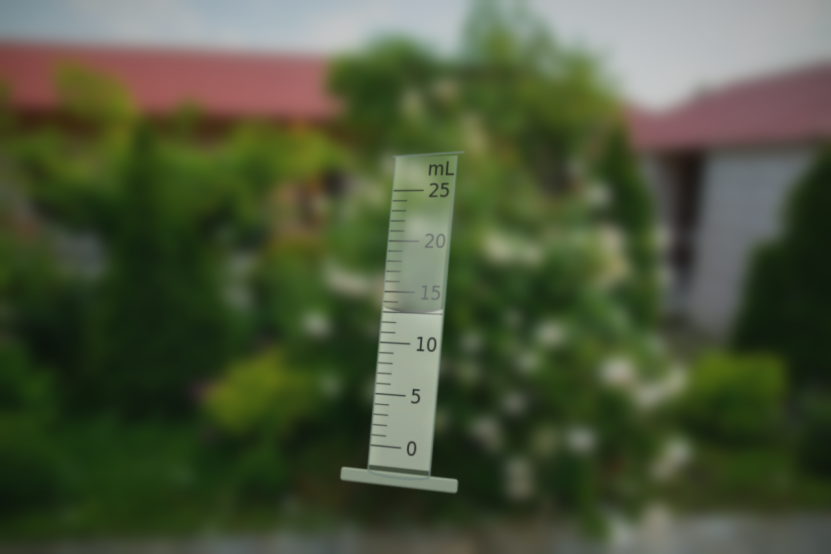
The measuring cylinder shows 13mL
